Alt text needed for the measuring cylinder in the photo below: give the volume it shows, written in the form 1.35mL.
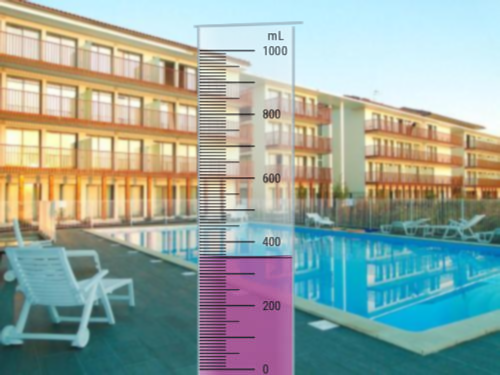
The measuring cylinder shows 350mL
